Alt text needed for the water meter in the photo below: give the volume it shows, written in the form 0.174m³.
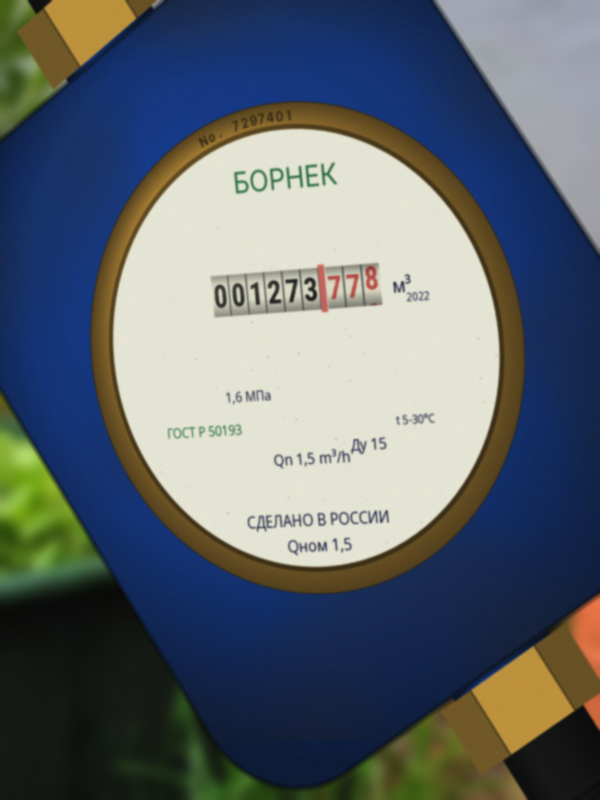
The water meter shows 1273.778m³
